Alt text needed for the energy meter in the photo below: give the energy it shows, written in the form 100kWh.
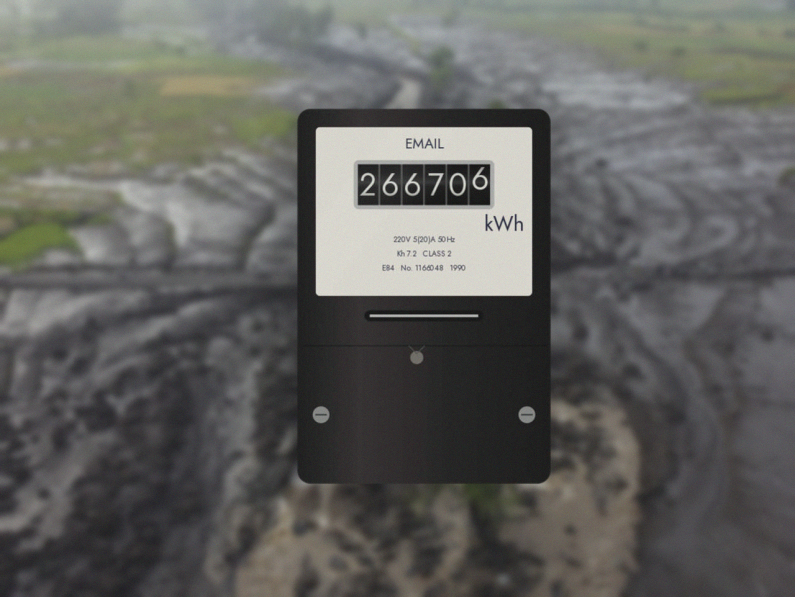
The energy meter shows 266706kWh
